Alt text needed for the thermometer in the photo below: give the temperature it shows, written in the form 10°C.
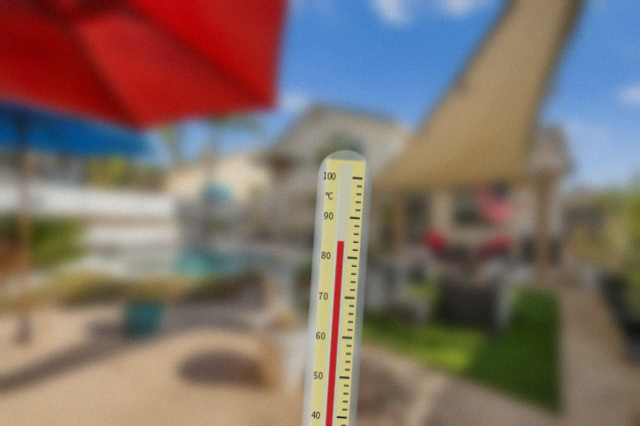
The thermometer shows 84°C
